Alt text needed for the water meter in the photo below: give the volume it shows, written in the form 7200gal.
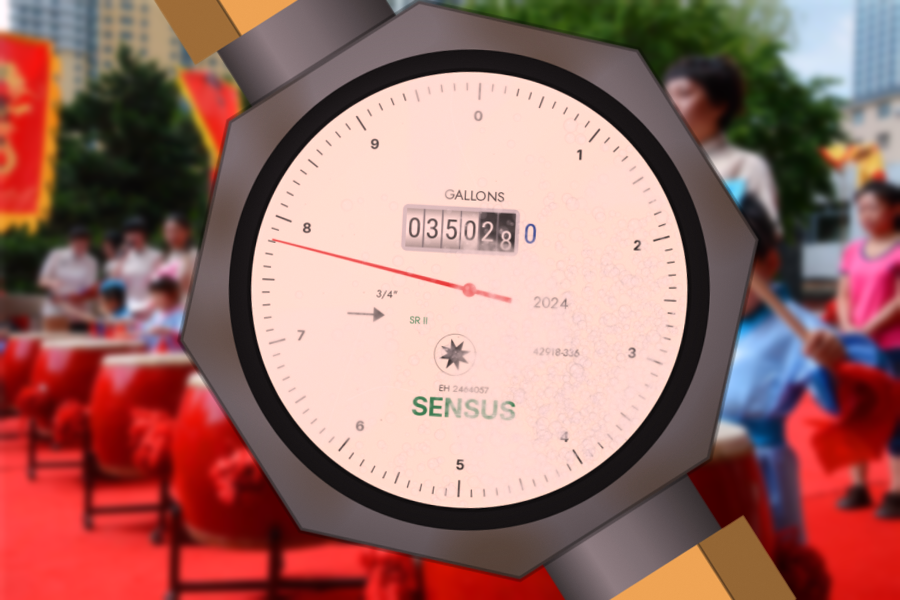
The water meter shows 350277.8gal
